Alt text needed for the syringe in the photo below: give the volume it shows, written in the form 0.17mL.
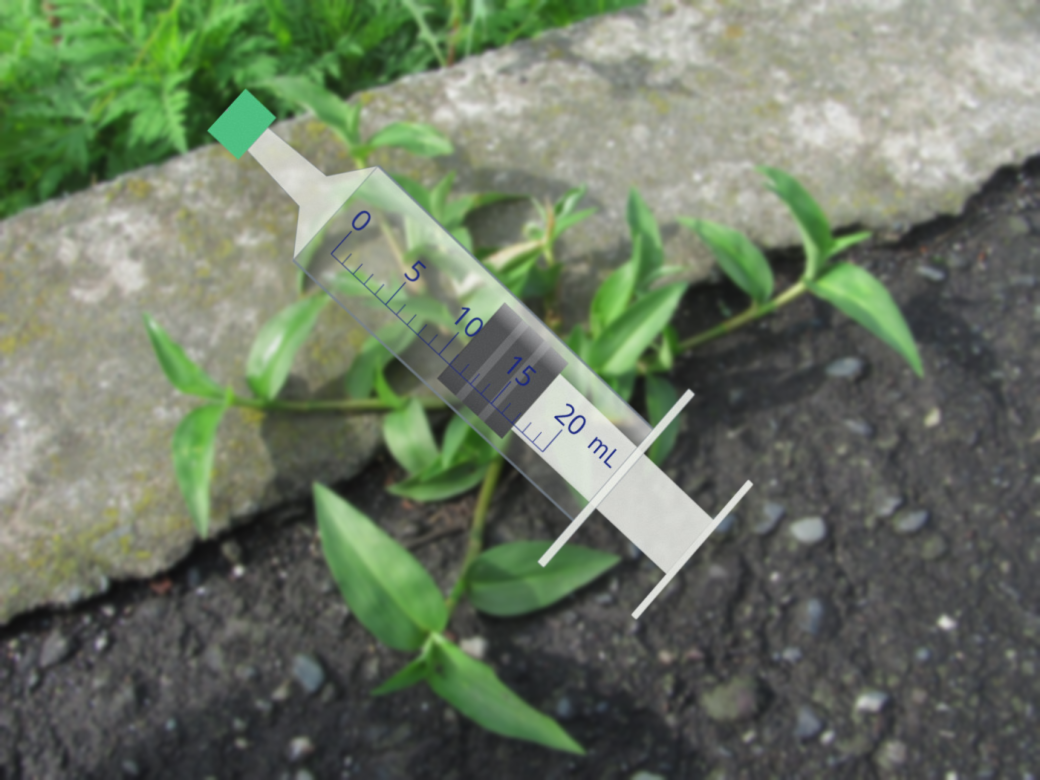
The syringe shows 11mL
